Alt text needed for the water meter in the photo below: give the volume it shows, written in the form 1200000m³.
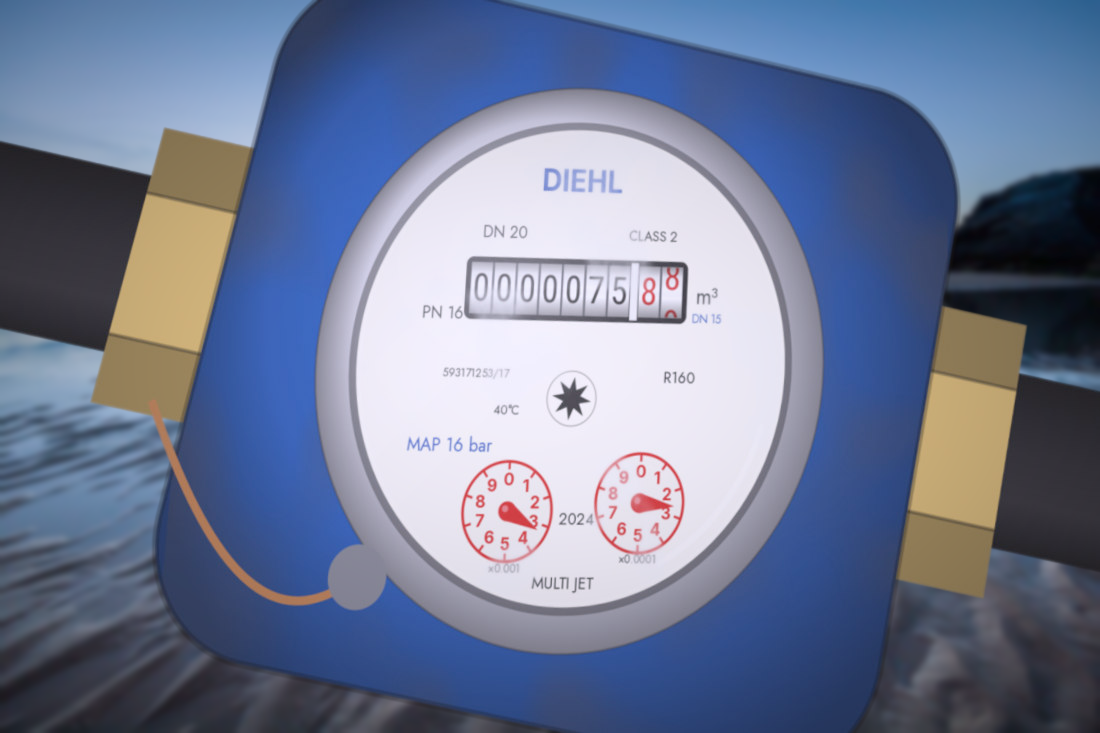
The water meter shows 75.8832m³
